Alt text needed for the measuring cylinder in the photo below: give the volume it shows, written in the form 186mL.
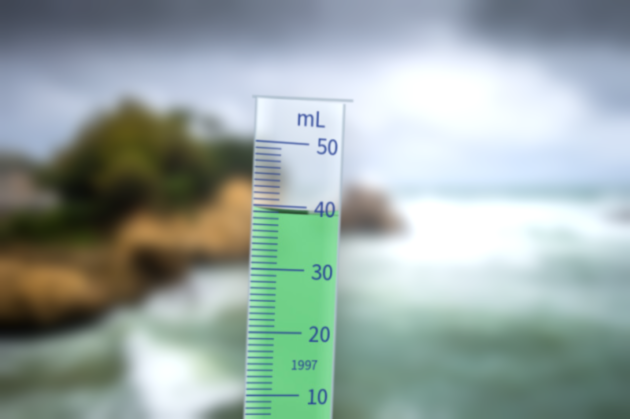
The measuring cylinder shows 39mL
